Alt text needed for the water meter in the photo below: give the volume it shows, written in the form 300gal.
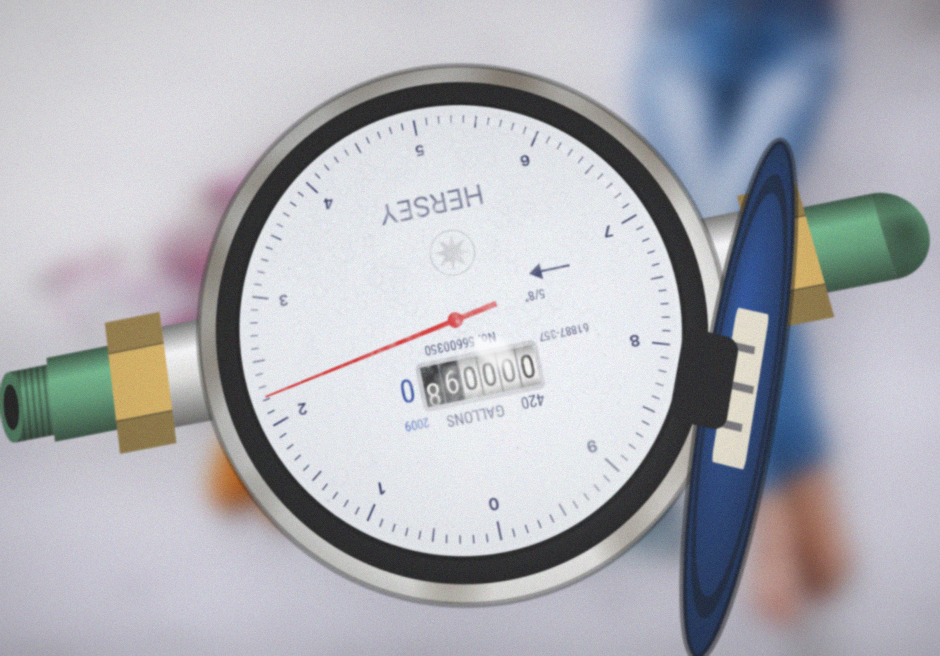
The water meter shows 982.2gal
